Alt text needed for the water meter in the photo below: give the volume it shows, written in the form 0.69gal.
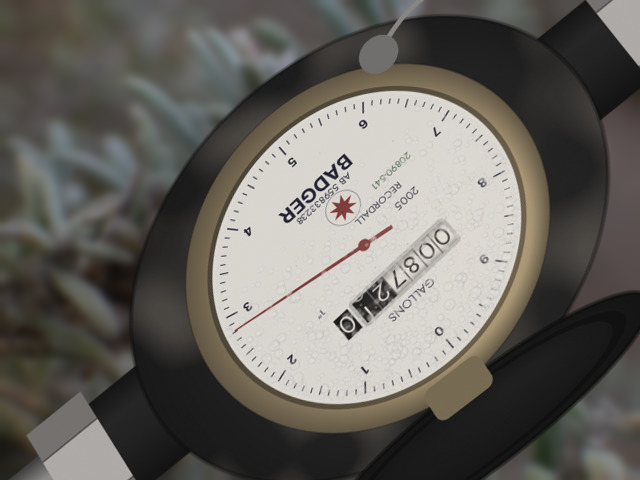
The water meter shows 87212.8gal
